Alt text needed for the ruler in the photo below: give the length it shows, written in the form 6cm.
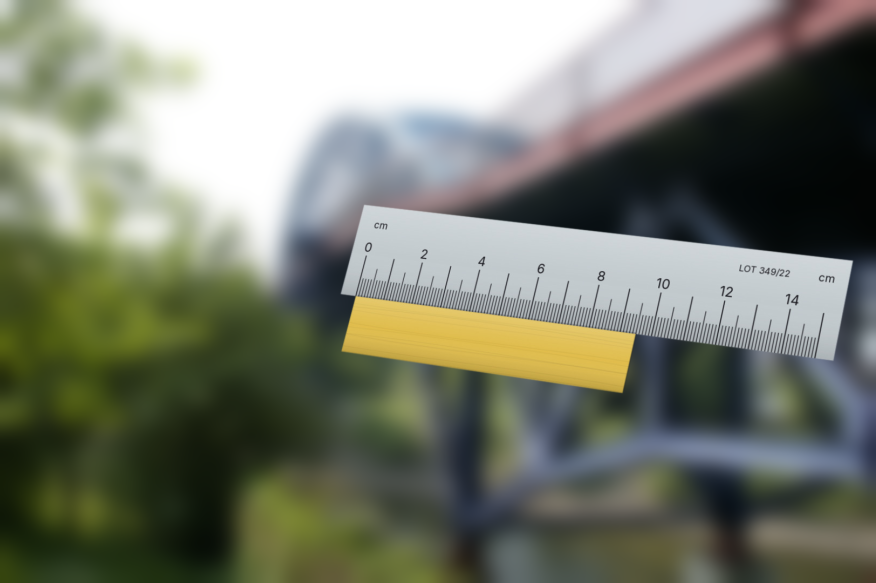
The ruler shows 9.5cm
